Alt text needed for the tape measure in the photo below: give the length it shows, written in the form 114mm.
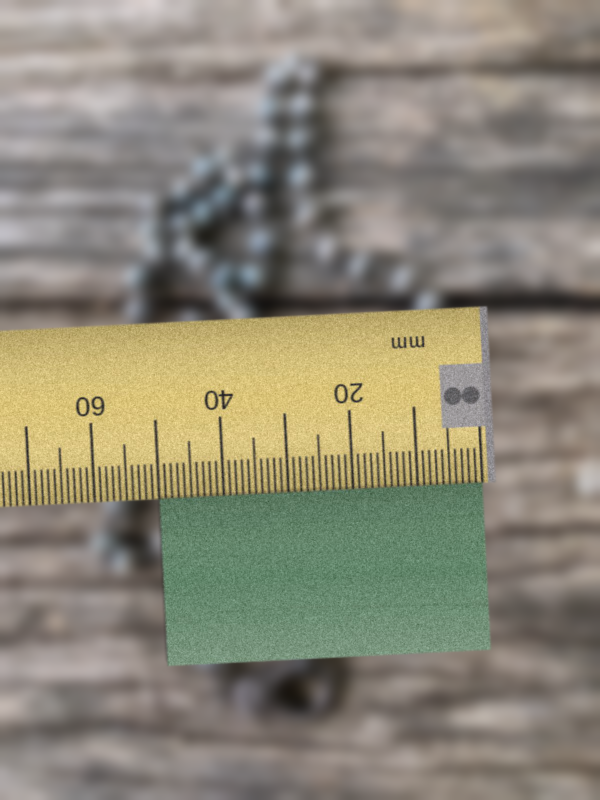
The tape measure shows 50mm
